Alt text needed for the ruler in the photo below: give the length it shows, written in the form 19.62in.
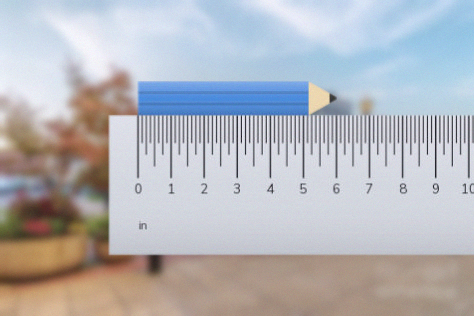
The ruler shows 6in
